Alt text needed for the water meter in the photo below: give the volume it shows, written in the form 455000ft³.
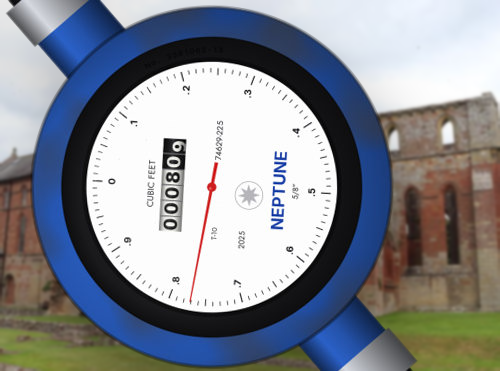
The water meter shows 808.77ft³
